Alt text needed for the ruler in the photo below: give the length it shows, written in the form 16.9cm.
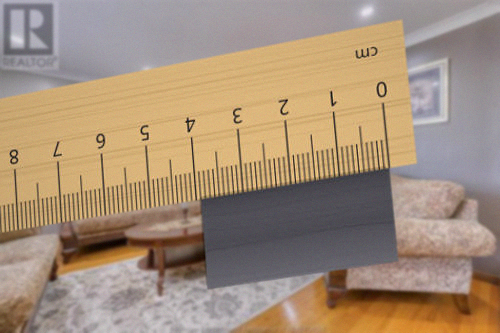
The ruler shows 3.9cm
